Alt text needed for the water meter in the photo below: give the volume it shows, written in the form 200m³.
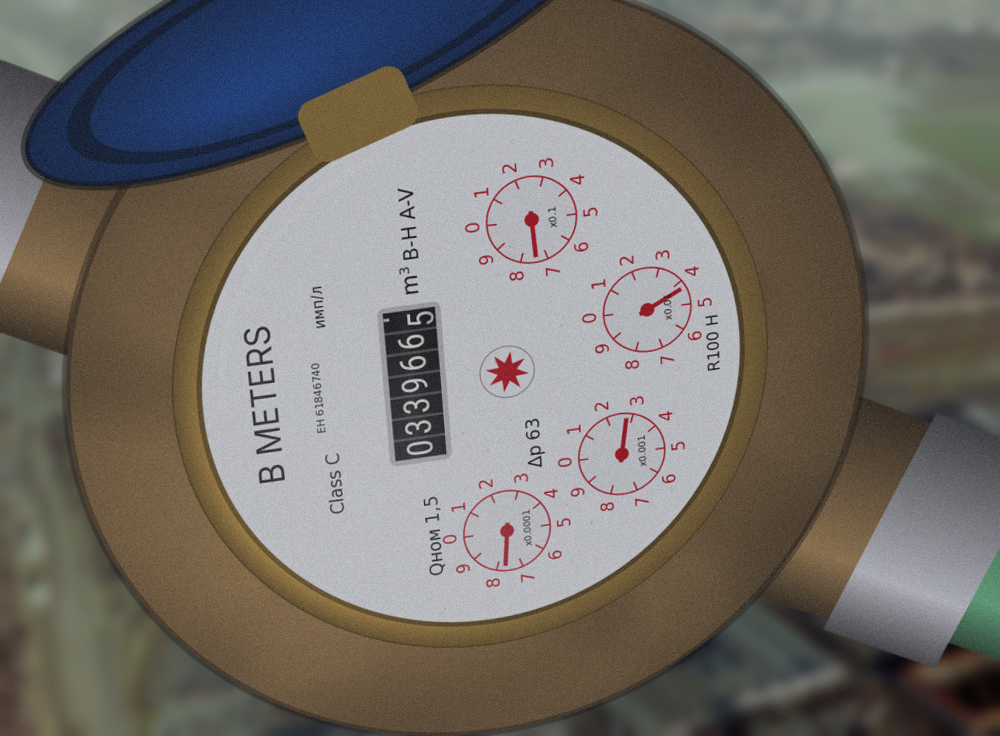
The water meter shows 339664.7427m³
